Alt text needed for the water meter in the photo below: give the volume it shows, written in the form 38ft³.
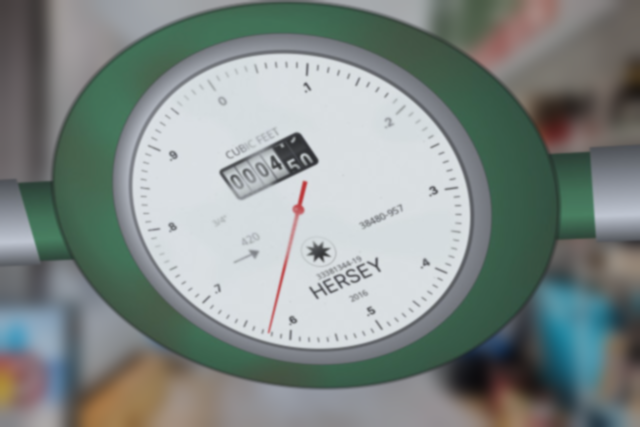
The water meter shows 449.62ft³
